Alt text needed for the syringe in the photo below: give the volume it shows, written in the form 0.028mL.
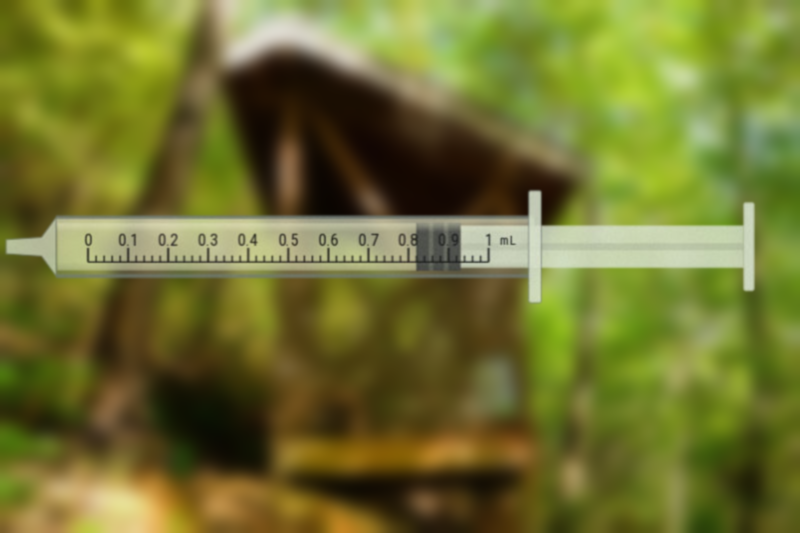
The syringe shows 0.82mL
